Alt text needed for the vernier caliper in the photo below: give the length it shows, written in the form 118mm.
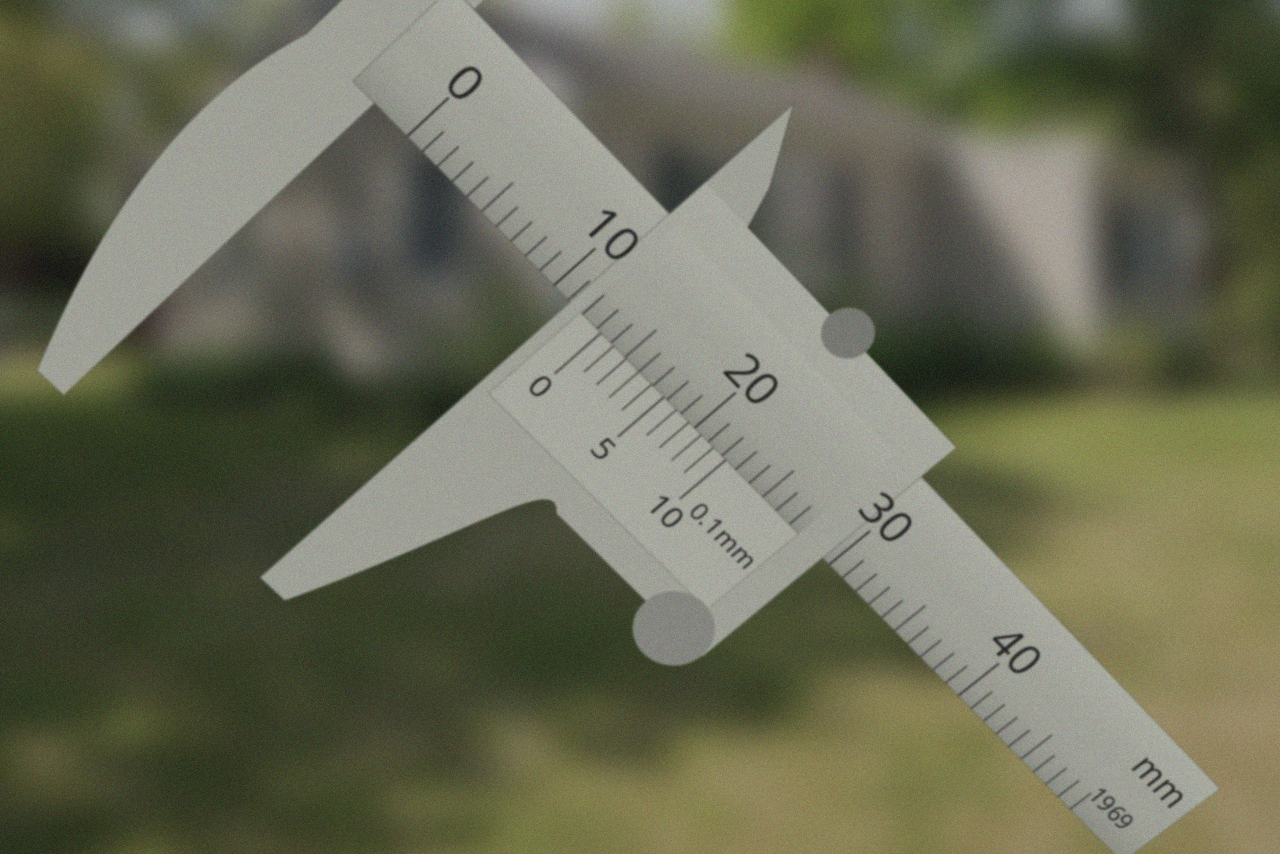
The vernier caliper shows 13.3mm
